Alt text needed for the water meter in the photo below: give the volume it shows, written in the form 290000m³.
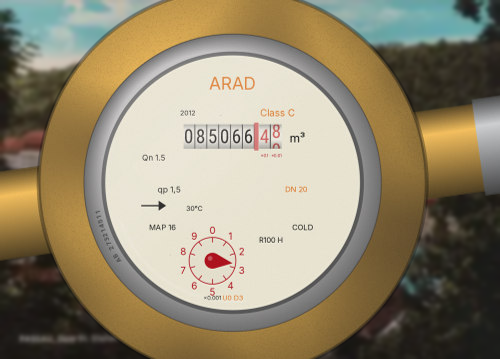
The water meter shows 85066.482m³
